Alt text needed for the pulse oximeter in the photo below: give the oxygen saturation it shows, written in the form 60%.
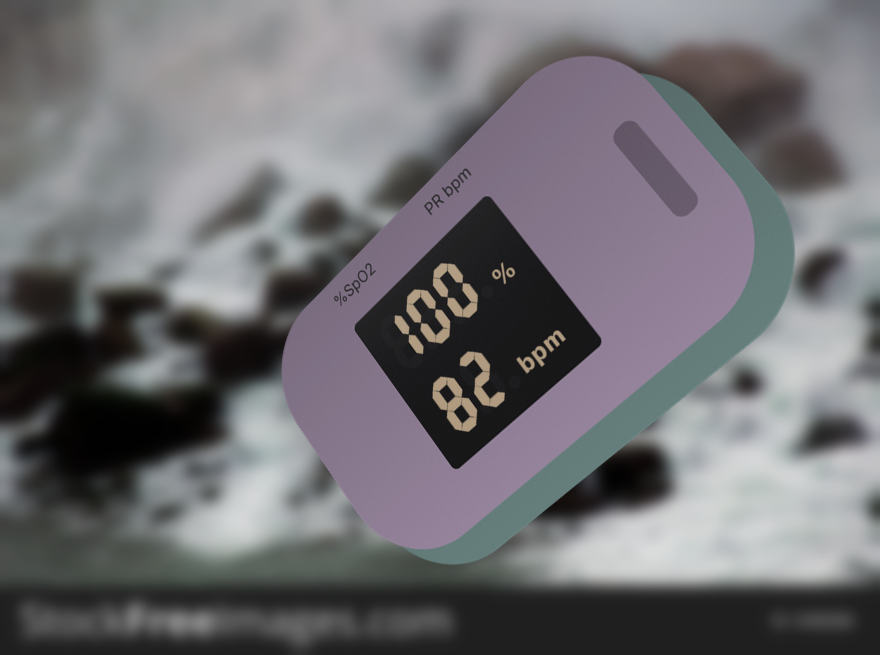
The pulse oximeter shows 100%
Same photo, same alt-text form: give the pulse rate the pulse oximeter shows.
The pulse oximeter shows 82bpm
